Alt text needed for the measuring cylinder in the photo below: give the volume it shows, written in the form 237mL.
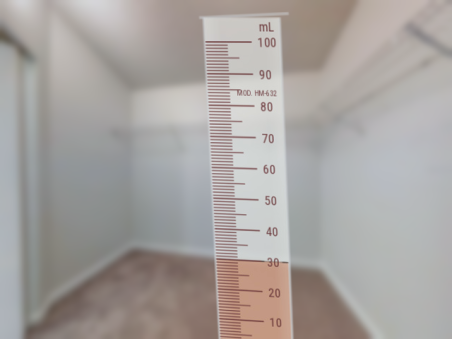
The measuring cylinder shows 30mL
